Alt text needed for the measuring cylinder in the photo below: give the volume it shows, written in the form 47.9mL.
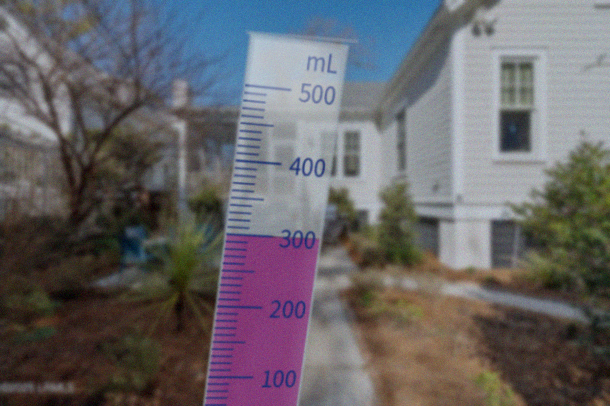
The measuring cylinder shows 300mL
